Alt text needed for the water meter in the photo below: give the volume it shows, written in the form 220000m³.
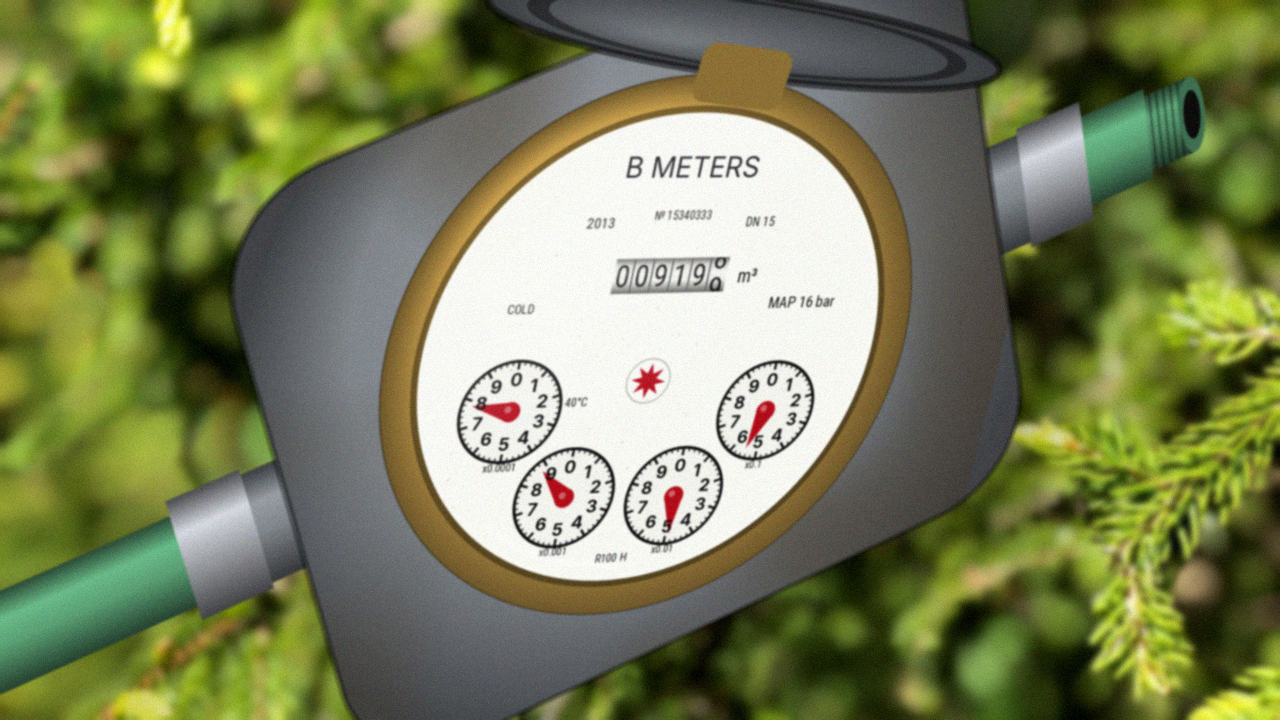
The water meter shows 9198.5487m³
